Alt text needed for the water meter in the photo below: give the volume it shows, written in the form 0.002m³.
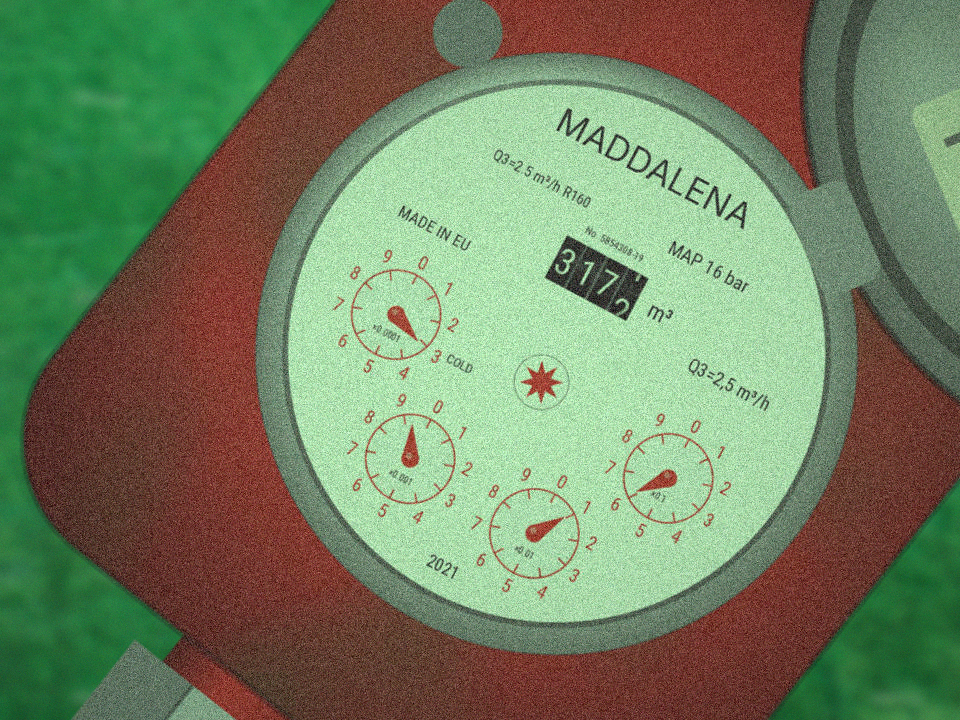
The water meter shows 3171.6093m³
